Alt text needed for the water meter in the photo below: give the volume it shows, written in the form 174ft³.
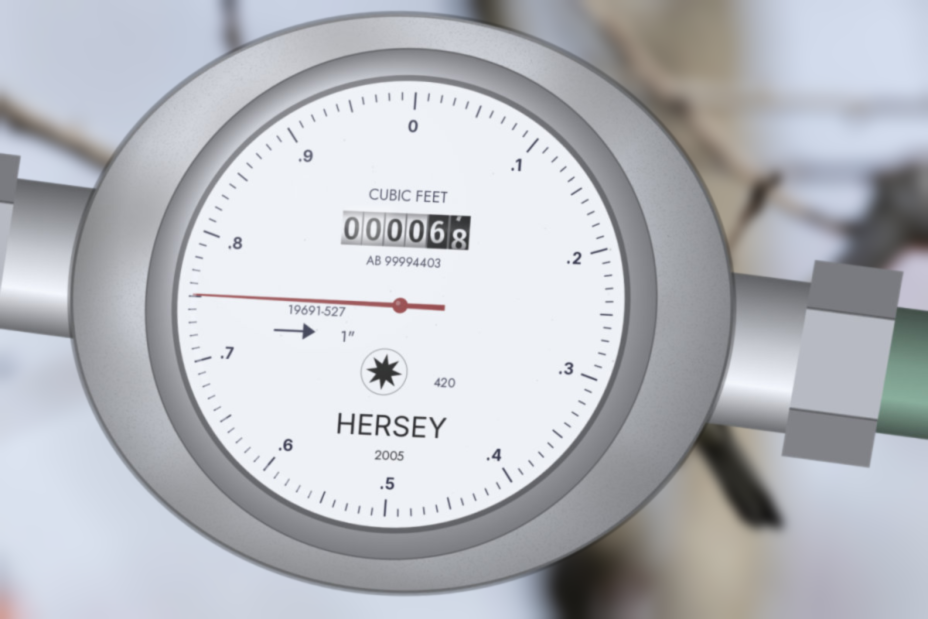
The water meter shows 67.75ft³
